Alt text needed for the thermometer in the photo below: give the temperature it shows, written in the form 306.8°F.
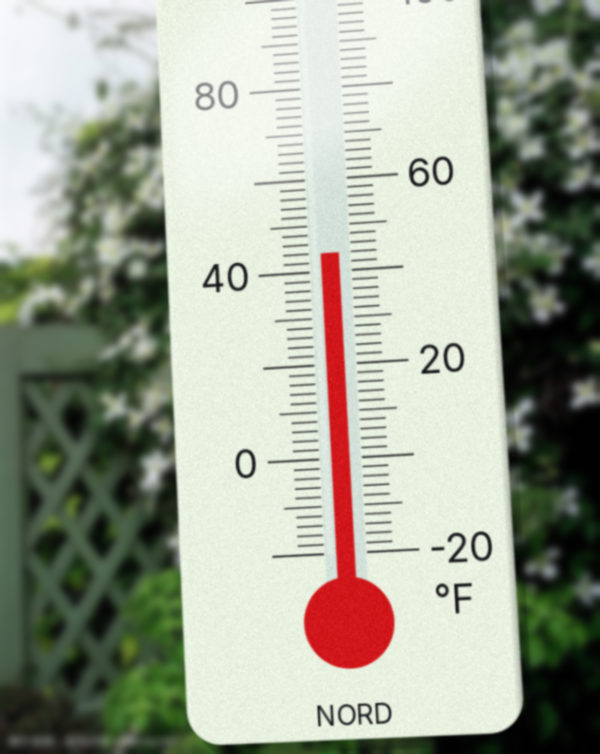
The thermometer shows 44°F
